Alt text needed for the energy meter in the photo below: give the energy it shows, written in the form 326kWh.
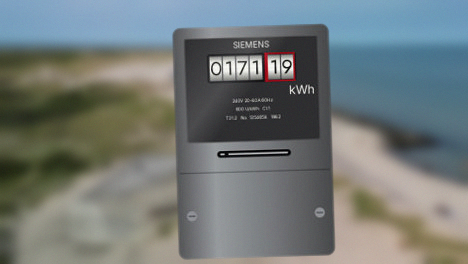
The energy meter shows 171.19kWh
